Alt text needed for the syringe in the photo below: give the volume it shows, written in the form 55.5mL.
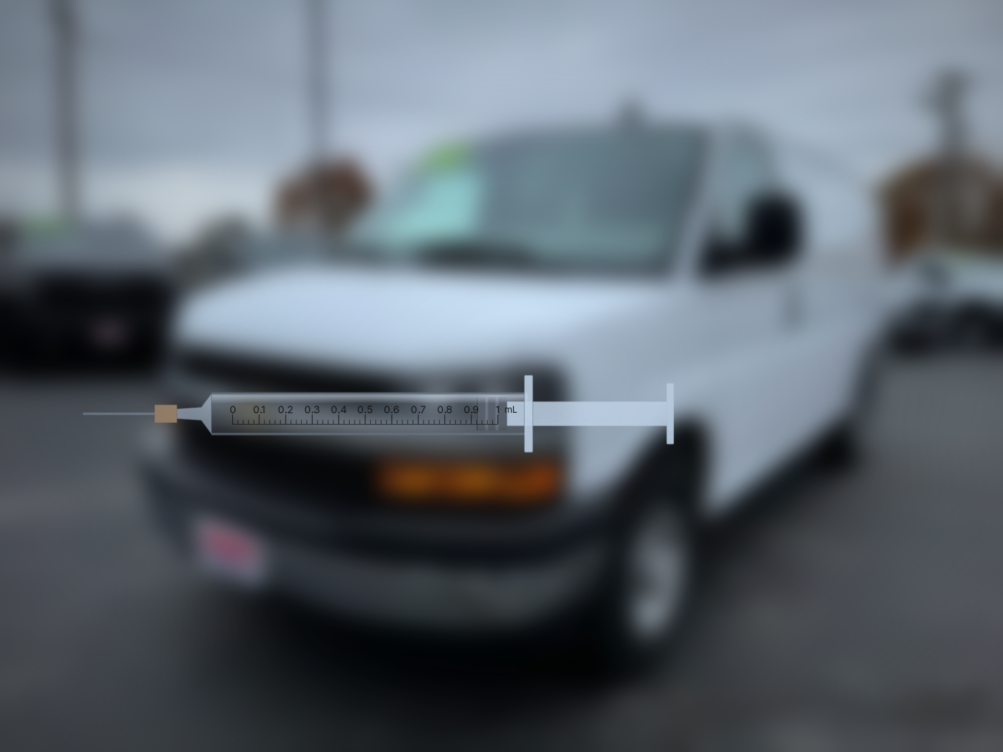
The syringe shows 0.92mL
